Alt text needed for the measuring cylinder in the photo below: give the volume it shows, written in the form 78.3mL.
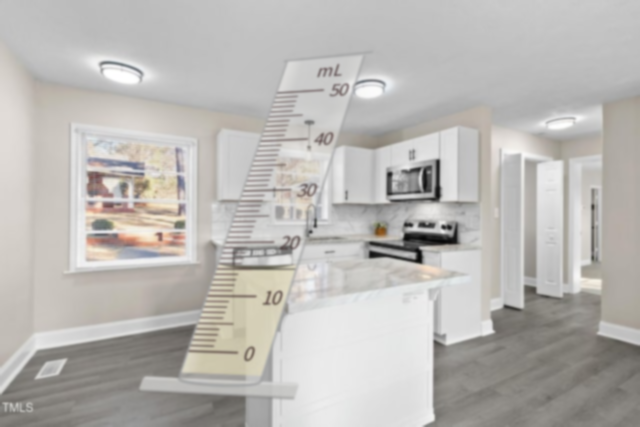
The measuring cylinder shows 15mL
